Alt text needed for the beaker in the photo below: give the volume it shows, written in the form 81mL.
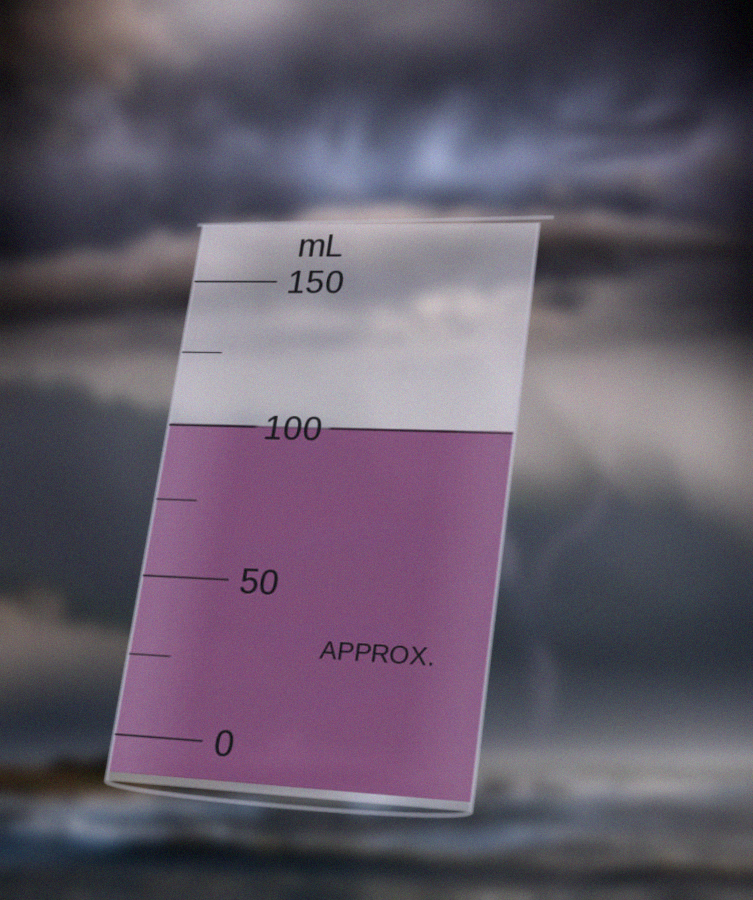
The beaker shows 100mL
